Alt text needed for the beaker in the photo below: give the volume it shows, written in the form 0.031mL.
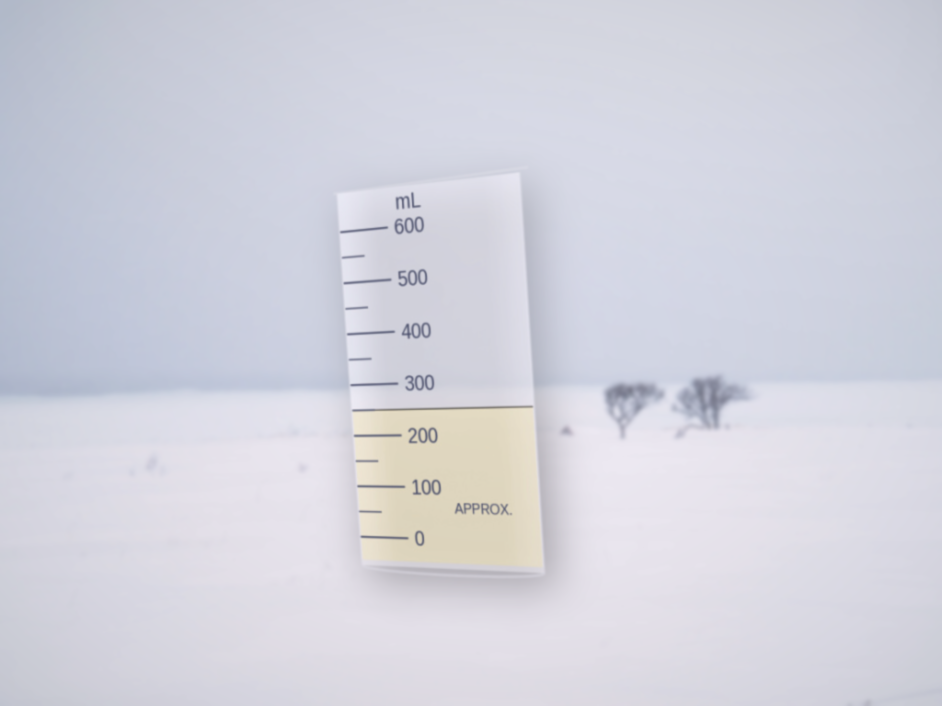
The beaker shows 250mL
